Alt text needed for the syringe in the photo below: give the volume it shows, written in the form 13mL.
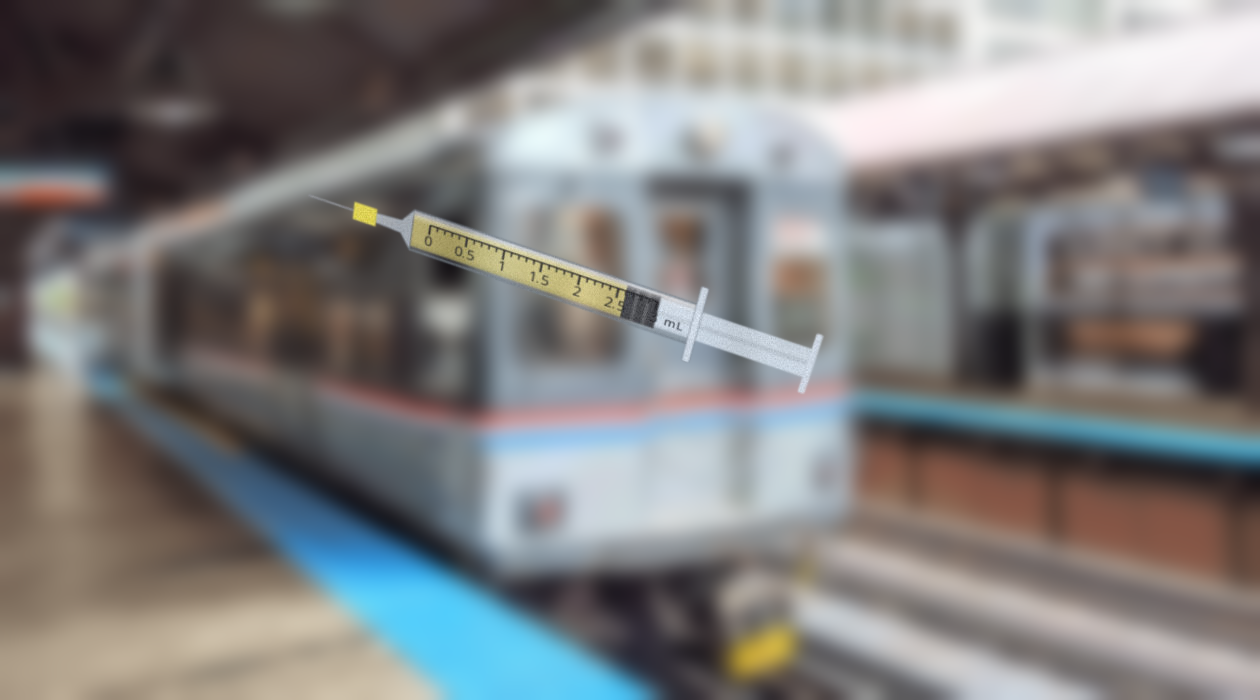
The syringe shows 2.6mL
